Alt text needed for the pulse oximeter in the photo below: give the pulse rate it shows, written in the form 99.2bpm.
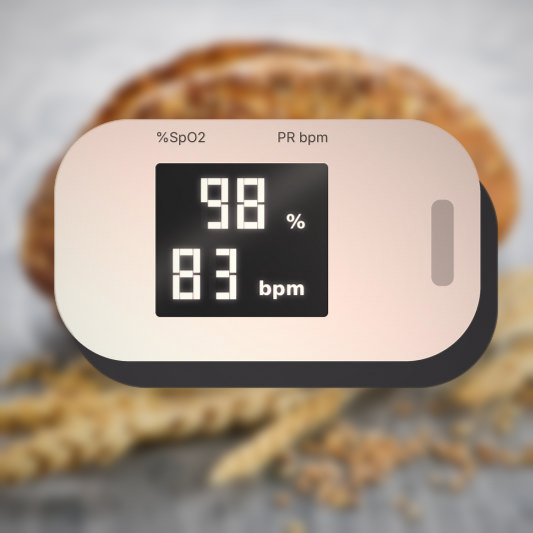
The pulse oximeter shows 83bpm
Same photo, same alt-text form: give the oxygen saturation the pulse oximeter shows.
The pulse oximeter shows 98%
